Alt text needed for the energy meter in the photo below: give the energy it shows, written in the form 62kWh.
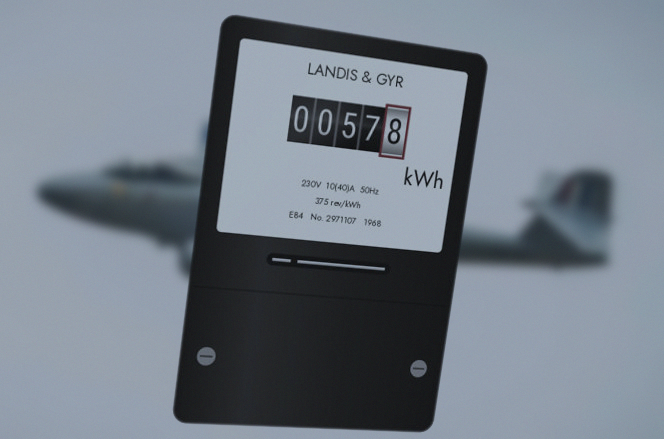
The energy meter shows 57.8kWh
